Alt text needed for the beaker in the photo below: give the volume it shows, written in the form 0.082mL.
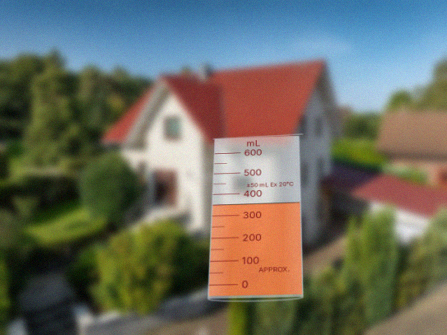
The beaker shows 350mL
